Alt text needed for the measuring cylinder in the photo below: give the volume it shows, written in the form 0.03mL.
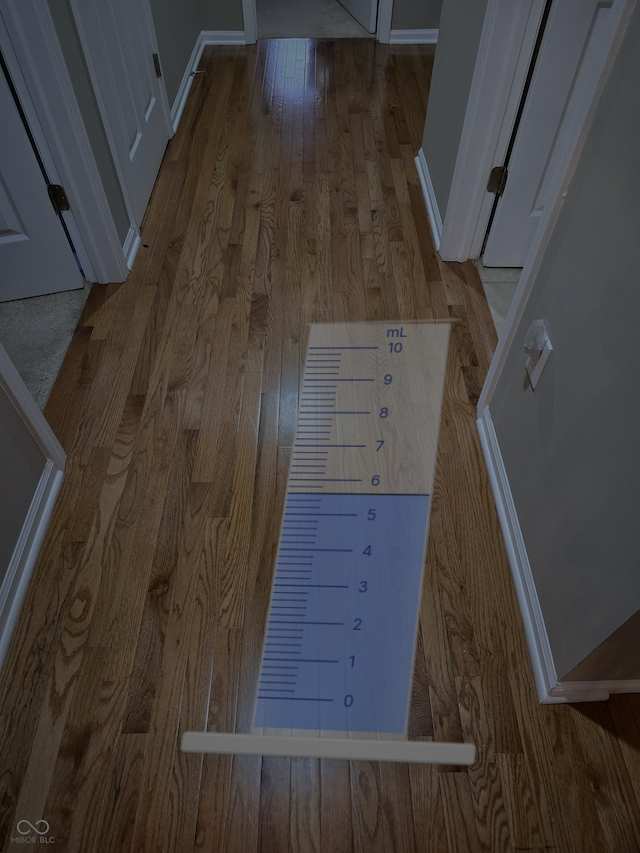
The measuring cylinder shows 5.6mL
